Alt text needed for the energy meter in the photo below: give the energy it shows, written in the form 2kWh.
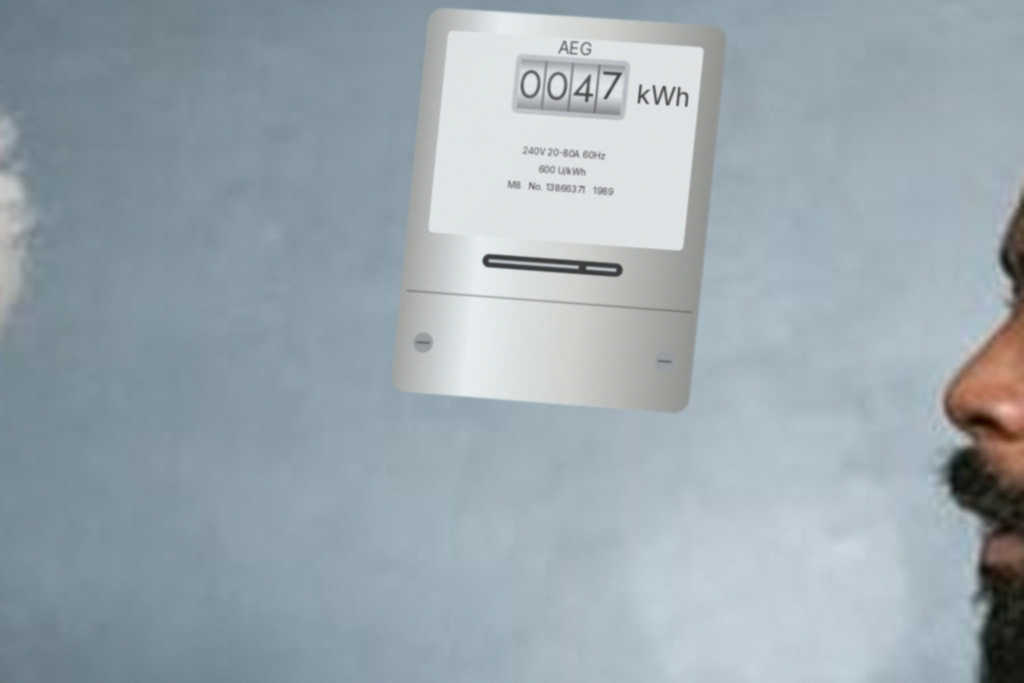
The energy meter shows 47kWh
